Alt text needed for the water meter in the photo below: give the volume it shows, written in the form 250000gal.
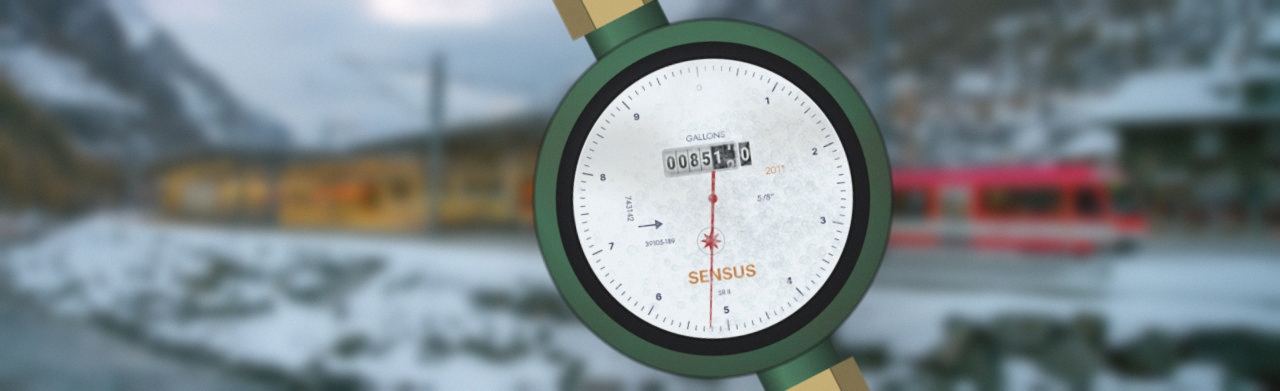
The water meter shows 85115.2gal
